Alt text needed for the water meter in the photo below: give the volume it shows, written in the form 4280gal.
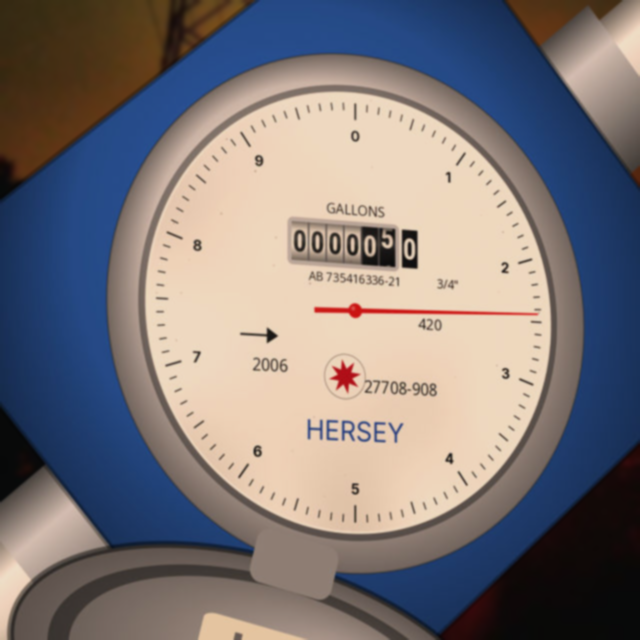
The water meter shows 52.4gal
